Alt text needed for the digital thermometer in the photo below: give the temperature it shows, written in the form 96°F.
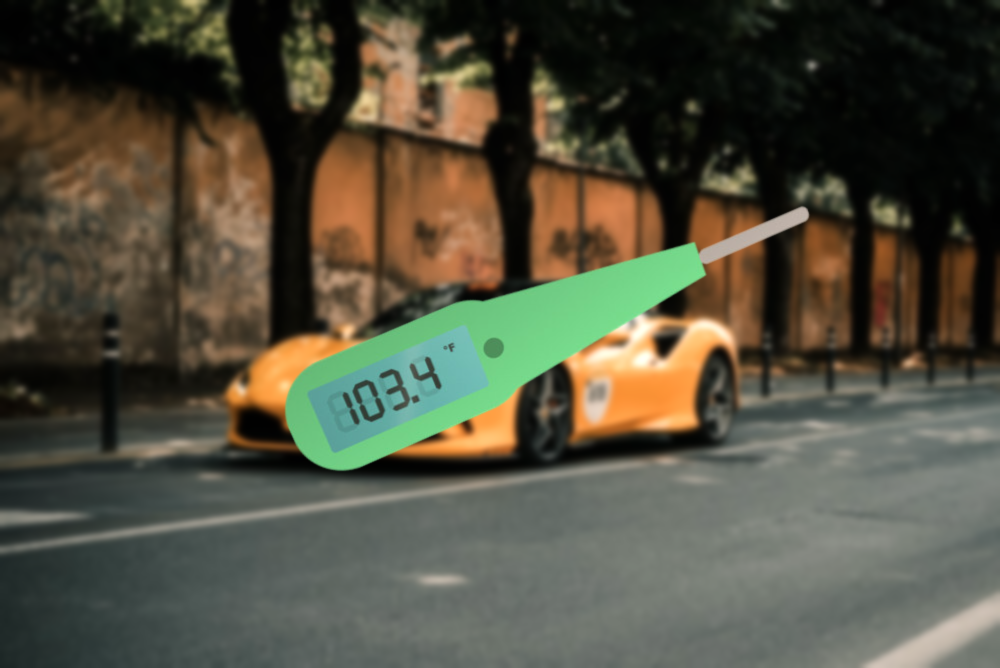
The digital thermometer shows 103.4°F
